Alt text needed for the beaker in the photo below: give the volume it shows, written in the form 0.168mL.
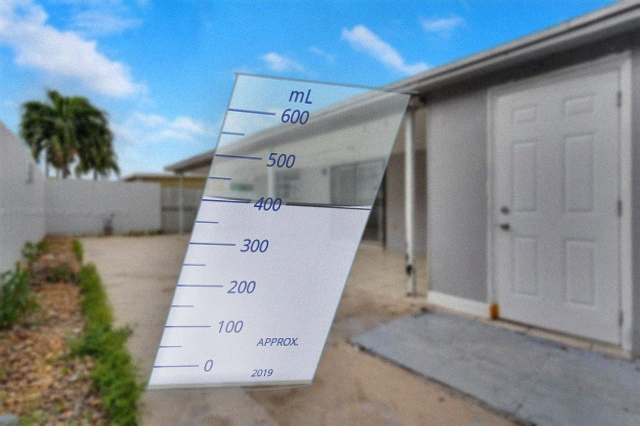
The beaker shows 400mL
